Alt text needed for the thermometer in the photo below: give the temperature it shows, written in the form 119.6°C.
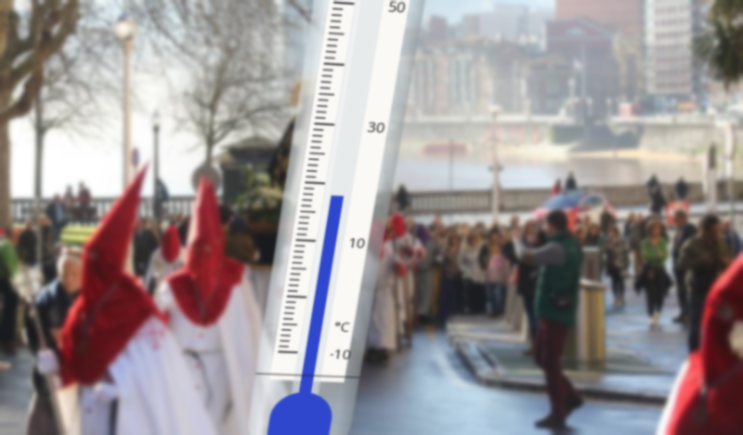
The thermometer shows 18°C
